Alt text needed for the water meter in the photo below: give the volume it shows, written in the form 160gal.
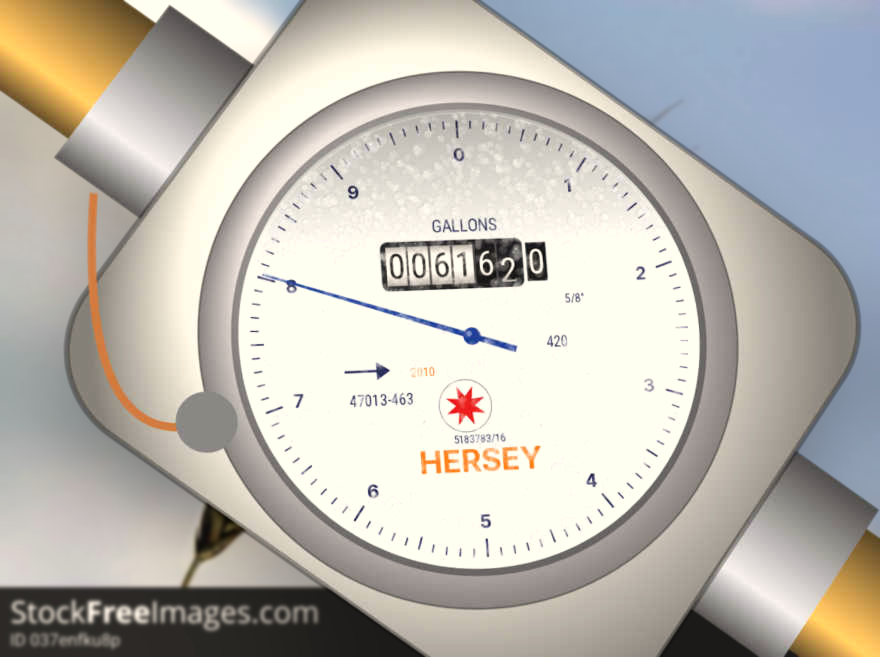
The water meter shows 61618.0gal
